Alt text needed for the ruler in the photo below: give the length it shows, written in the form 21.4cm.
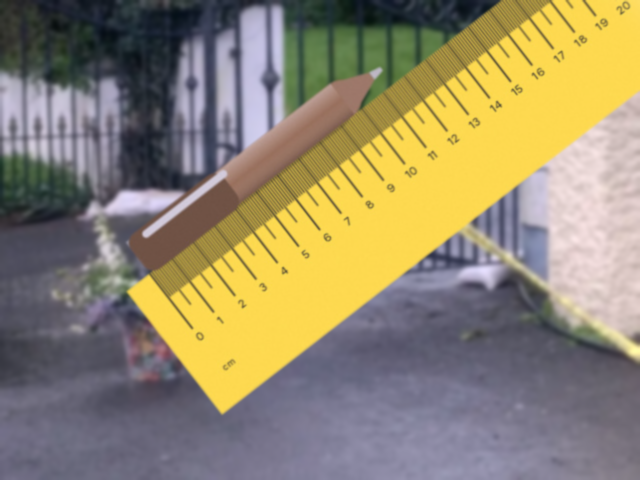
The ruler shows 11.5cm
